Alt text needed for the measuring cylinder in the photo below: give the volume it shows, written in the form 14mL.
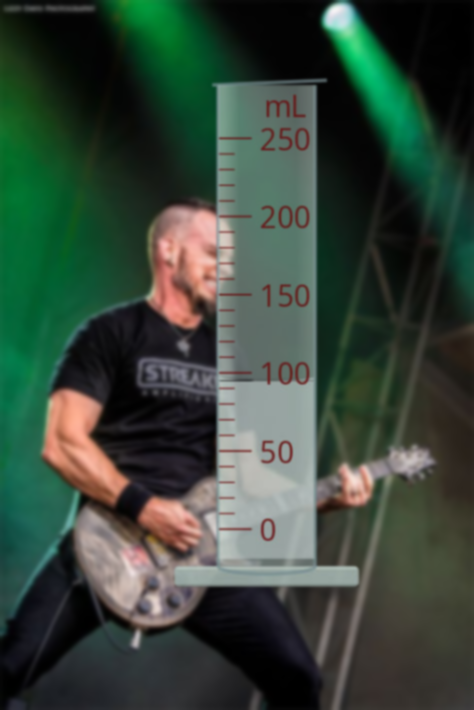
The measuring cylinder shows 95mL
